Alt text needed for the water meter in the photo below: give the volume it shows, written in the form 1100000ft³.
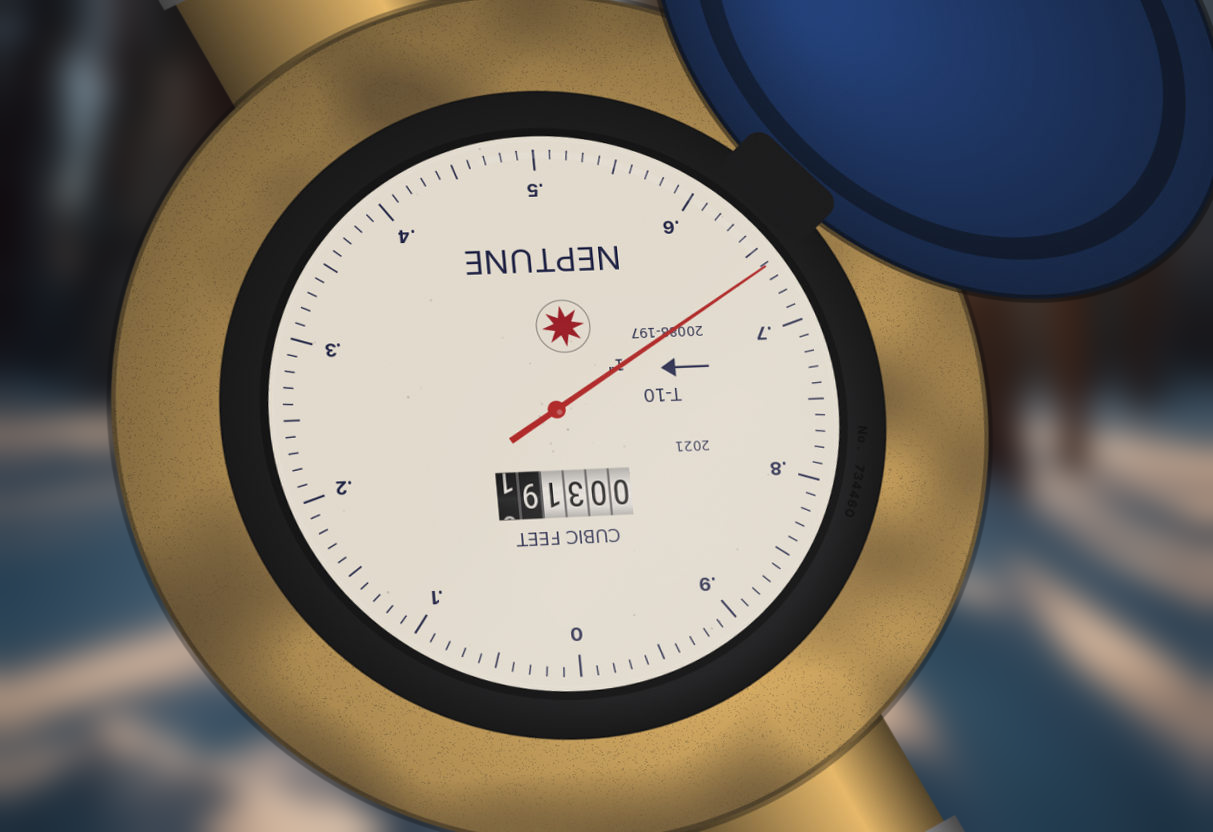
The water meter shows 3190.66ft³
